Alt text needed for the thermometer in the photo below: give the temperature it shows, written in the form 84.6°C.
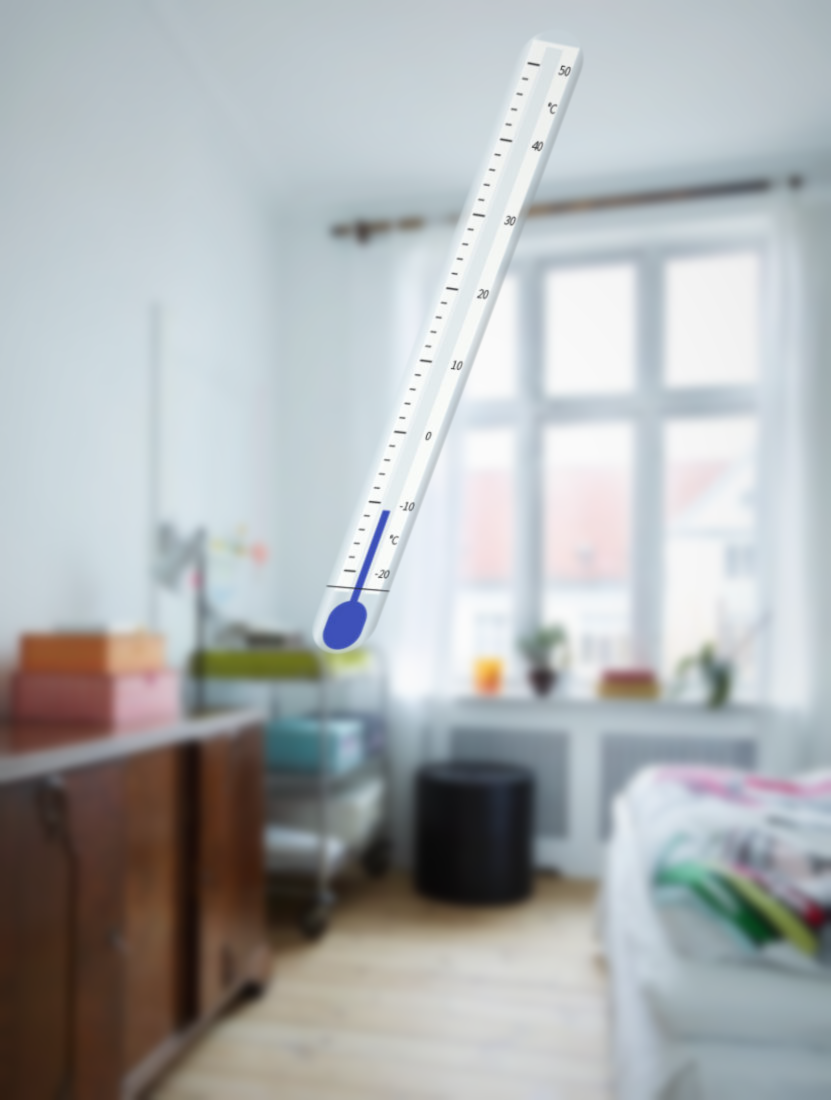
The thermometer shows -11°C
